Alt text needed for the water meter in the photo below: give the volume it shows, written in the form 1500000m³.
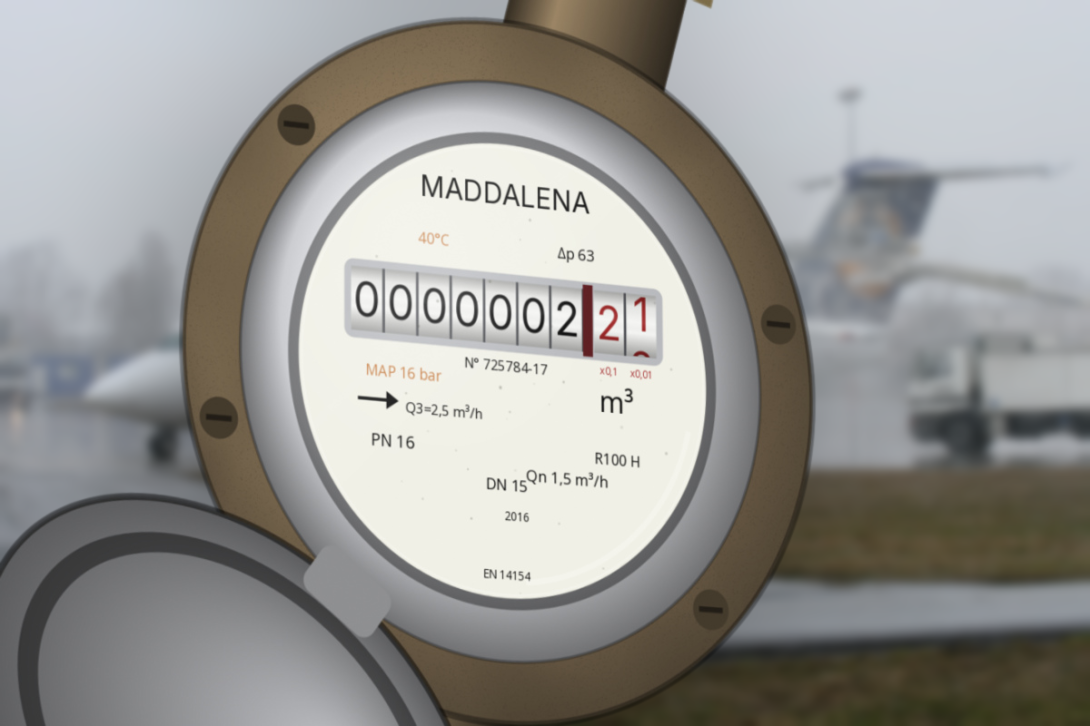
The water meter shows 2.21m³
